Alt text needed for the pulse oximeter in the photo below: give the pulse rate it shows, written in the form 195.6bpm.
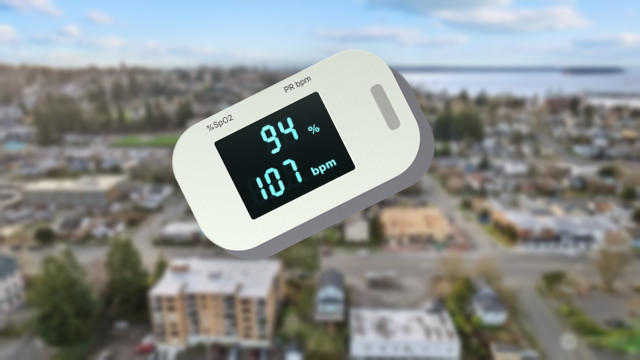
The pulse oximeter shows 107bpm
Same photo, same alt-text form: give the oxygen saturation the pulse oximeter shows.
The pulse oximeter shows 94%
